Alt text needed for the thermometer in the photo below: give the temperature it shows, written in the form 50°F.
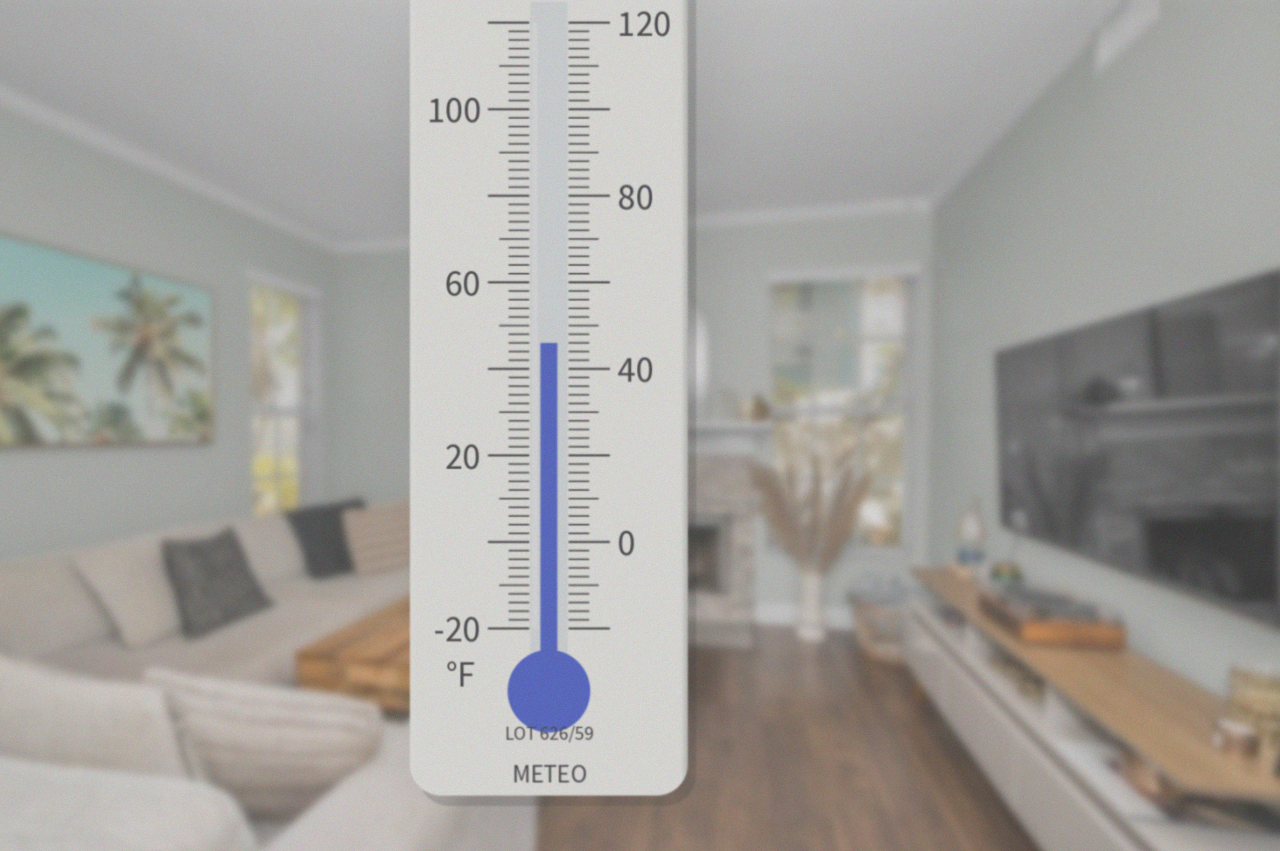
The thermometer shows 46°F
